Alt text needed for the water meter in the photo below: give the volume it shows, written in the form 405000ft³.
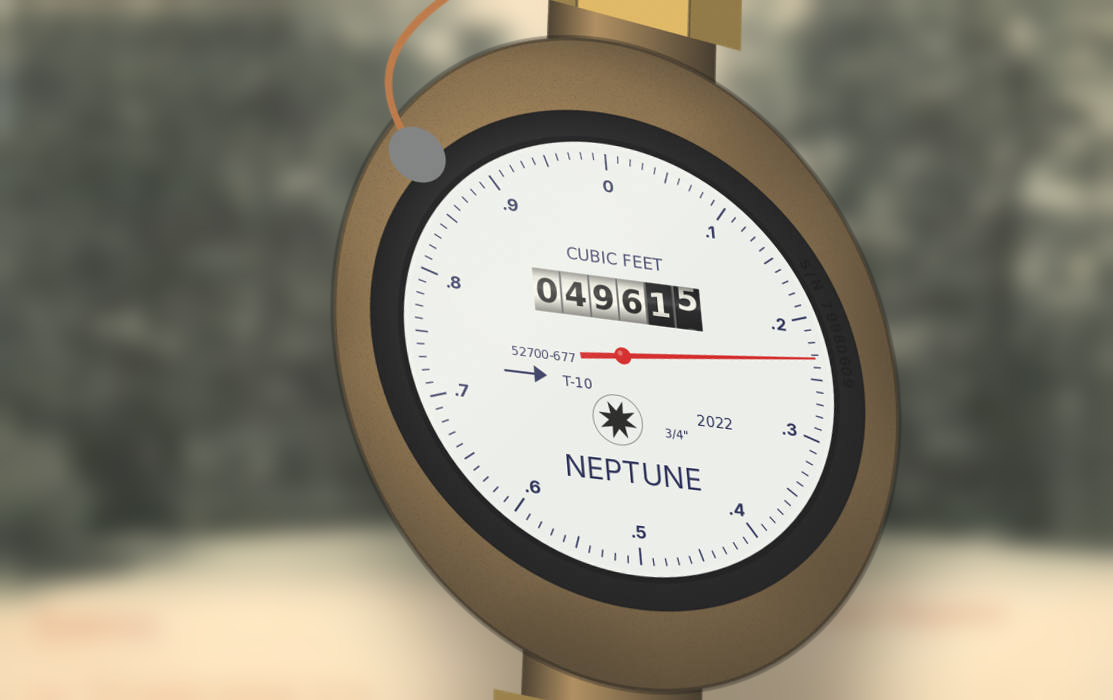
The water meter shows 49615.23ft³
